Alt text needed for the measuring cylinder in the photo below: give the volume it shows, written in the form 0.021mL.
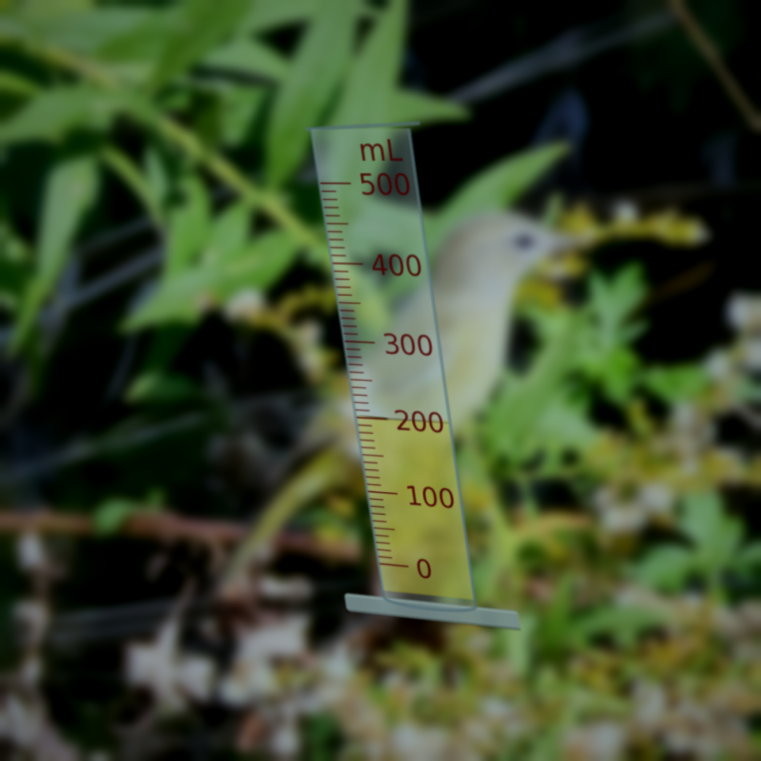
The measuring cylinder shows 200mL
